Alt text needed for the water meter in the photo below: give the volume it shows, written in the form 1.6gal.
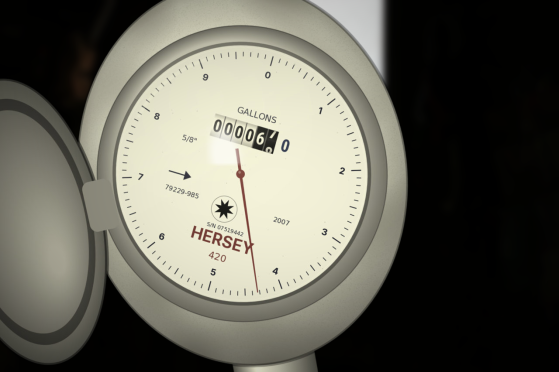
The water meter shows 674.3gal
